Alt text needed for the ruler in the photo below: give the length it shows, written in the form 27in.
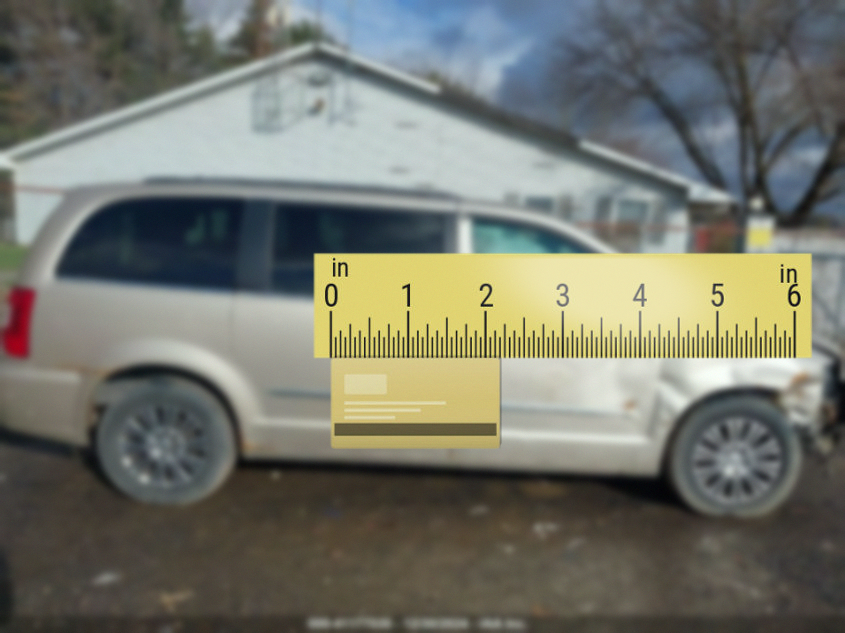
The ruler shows 2.1875in
